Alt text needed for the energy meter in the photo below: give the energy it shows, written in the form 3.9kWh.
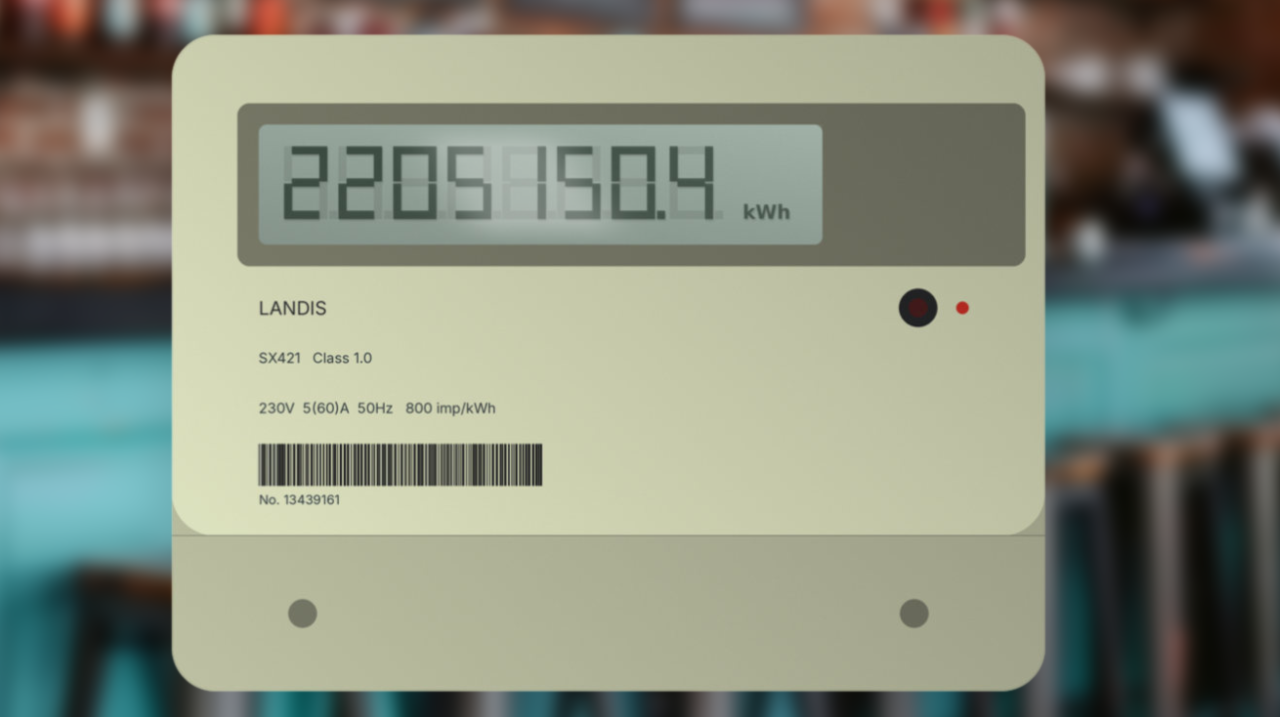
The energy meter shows 2205150.4kWh
